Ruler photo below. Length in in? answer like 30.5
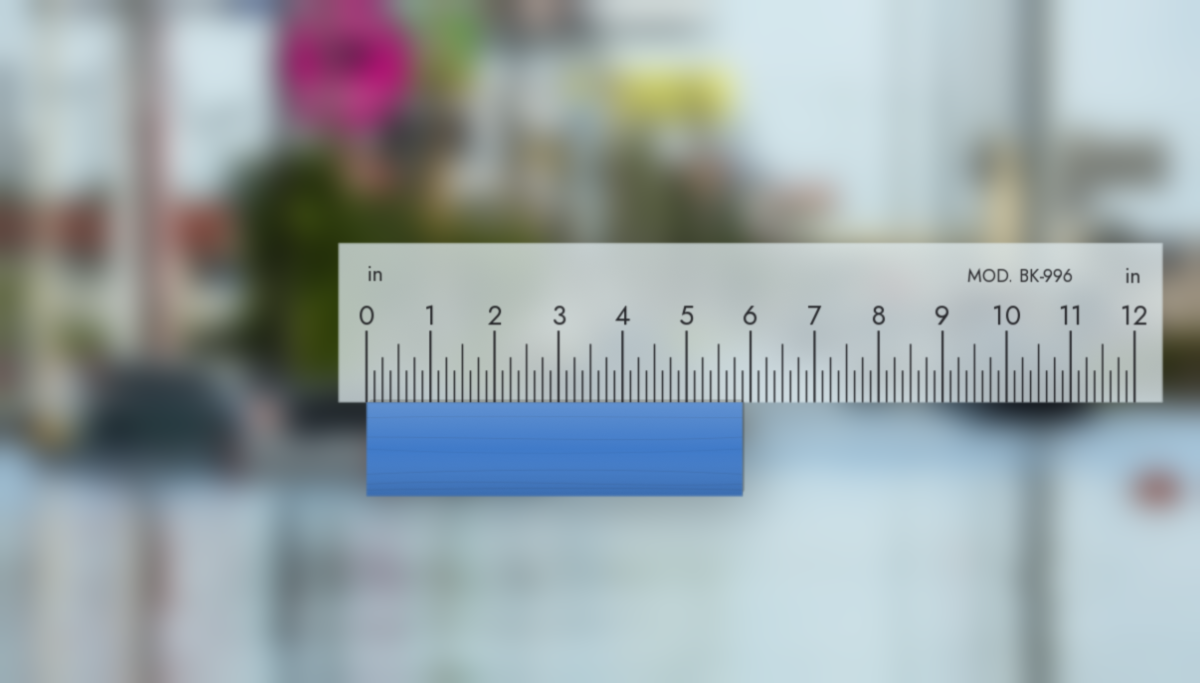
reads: 5.875
